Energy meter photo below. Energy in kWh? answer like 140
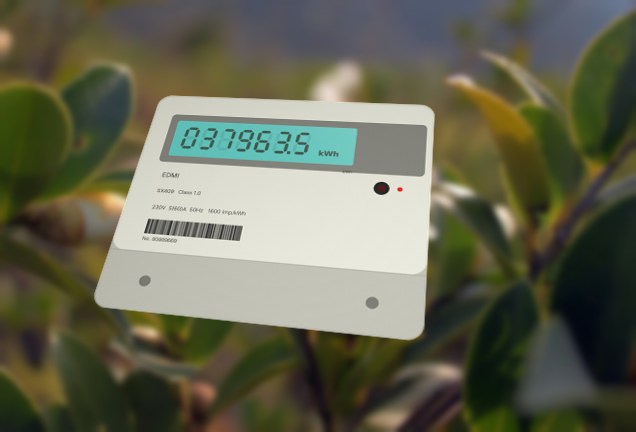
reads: 37963.5
